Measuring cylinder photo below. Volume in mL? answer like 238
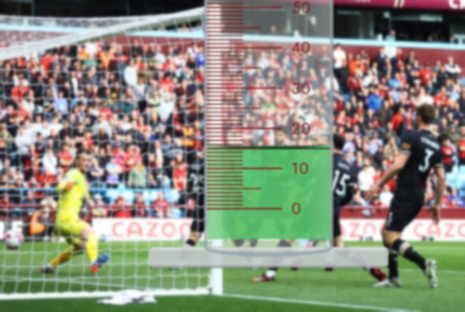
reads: 15
